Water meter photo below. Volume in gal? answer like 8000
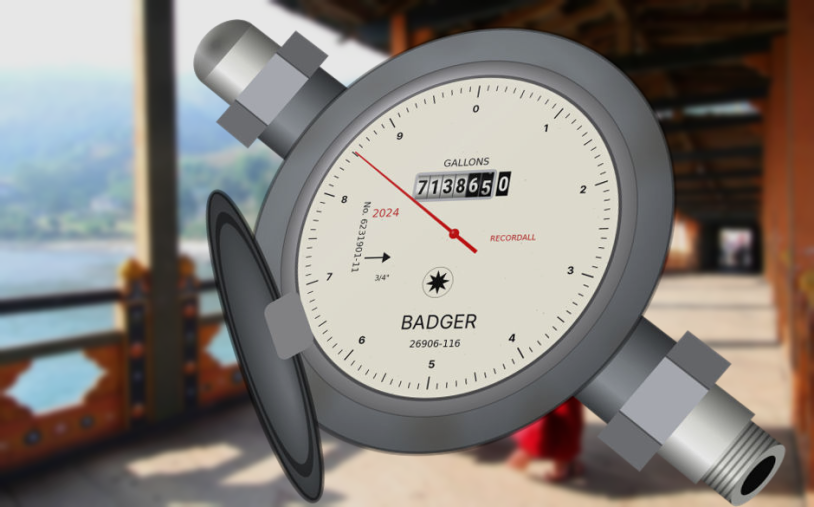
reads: 7138648.5
